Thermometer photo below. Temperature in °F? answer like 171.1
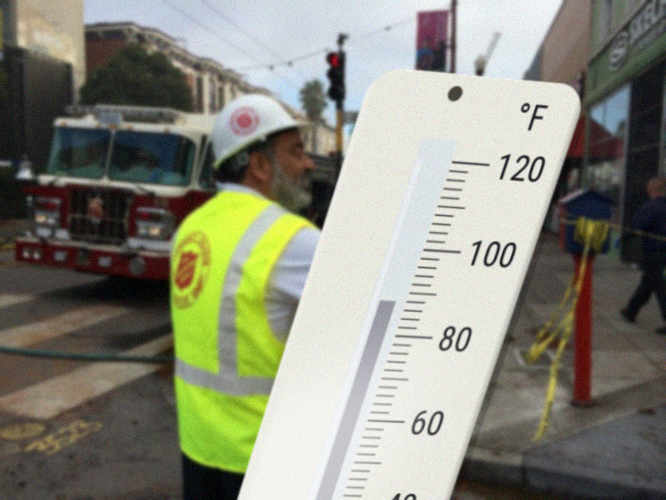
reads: 88
